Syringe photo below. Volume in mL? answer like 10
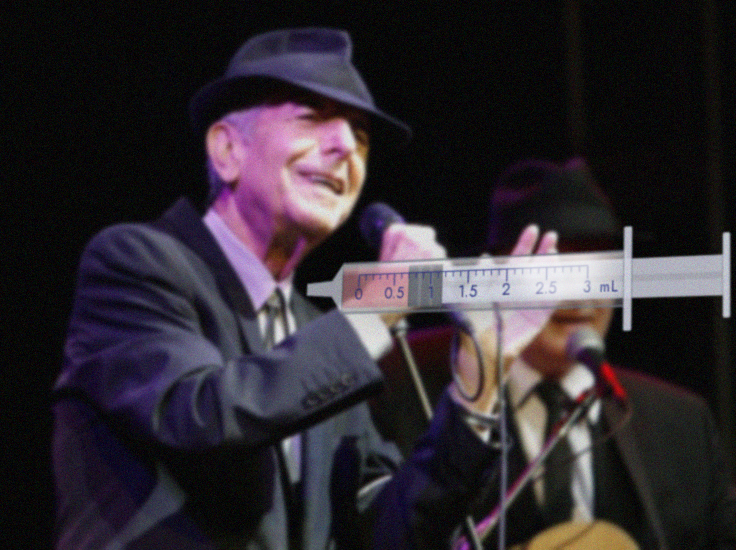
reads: 0.7
